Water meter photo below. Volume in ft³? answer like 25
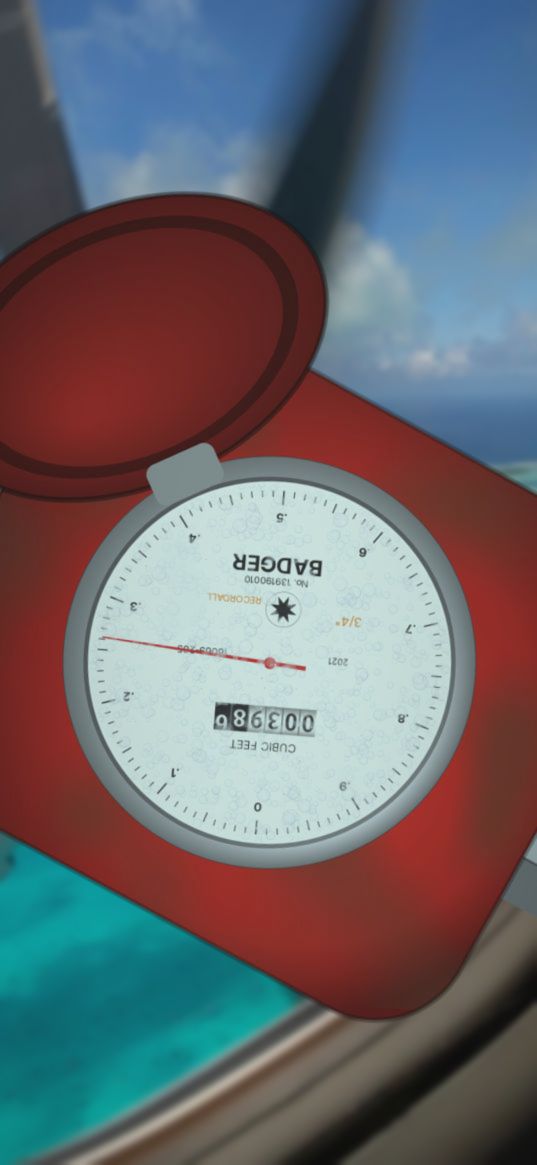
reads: 3986.26
